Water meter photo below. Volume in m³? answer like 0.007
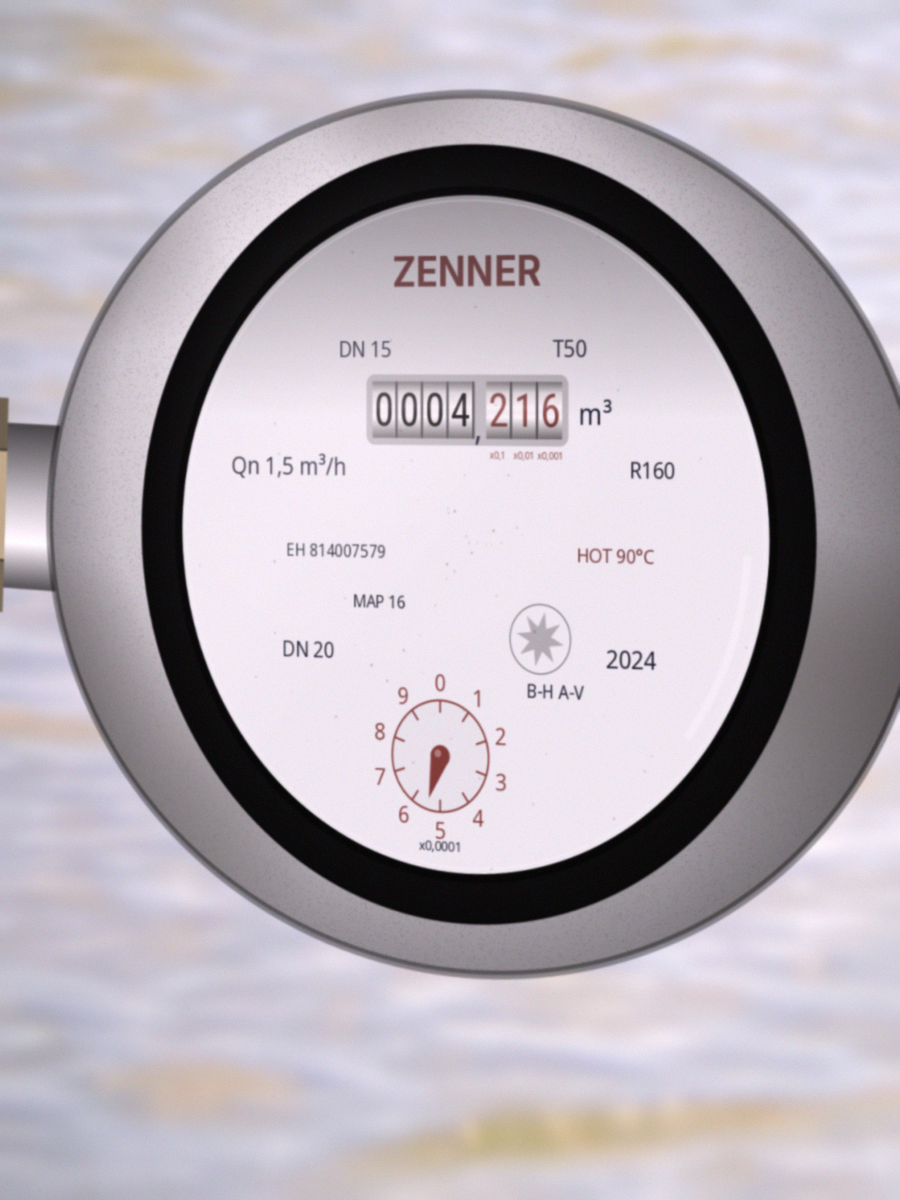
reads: 4.2165
